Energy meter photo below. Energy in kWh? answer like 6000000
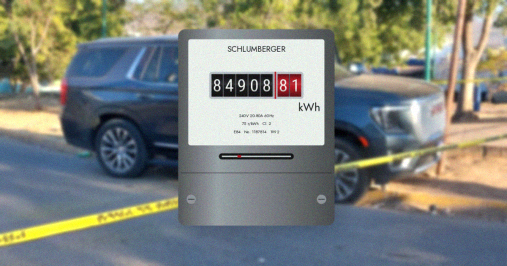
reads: 84908.81
